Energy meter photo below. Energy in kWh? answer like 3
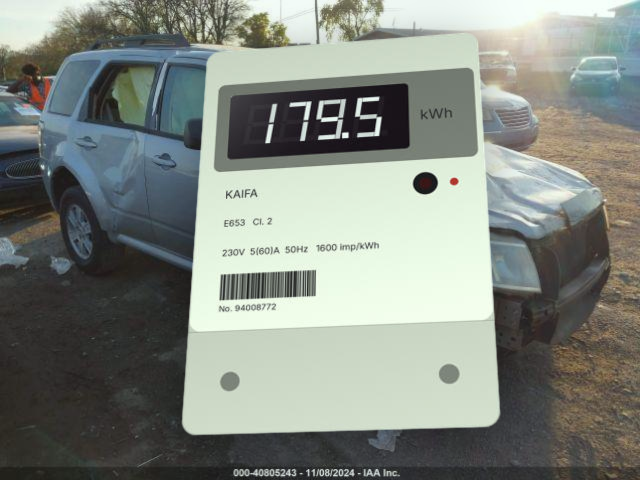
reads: 179.5
